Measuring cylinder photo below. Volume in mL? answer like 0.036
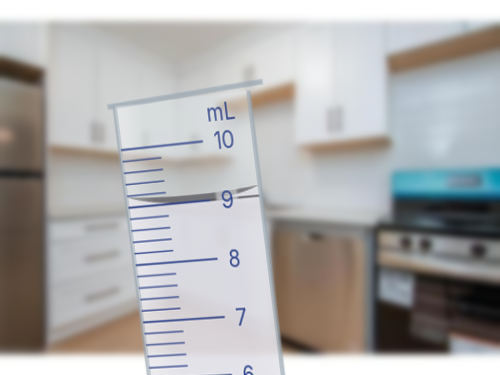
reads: 9
